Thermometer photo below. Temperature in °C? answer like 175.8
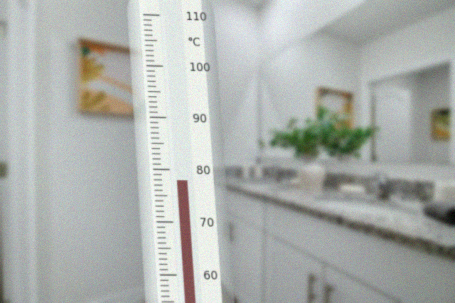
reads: 78
